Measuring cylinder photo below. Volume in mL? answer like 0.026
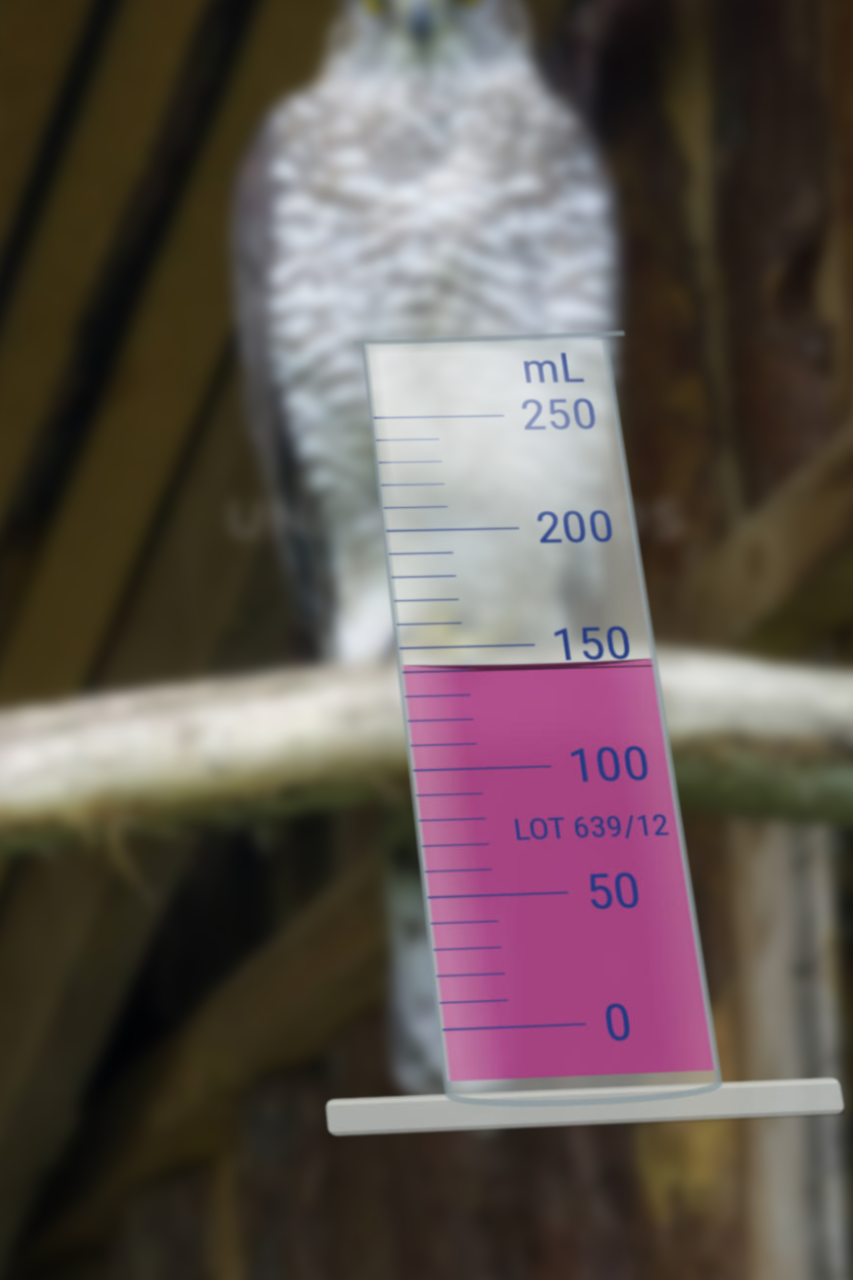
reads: 140
